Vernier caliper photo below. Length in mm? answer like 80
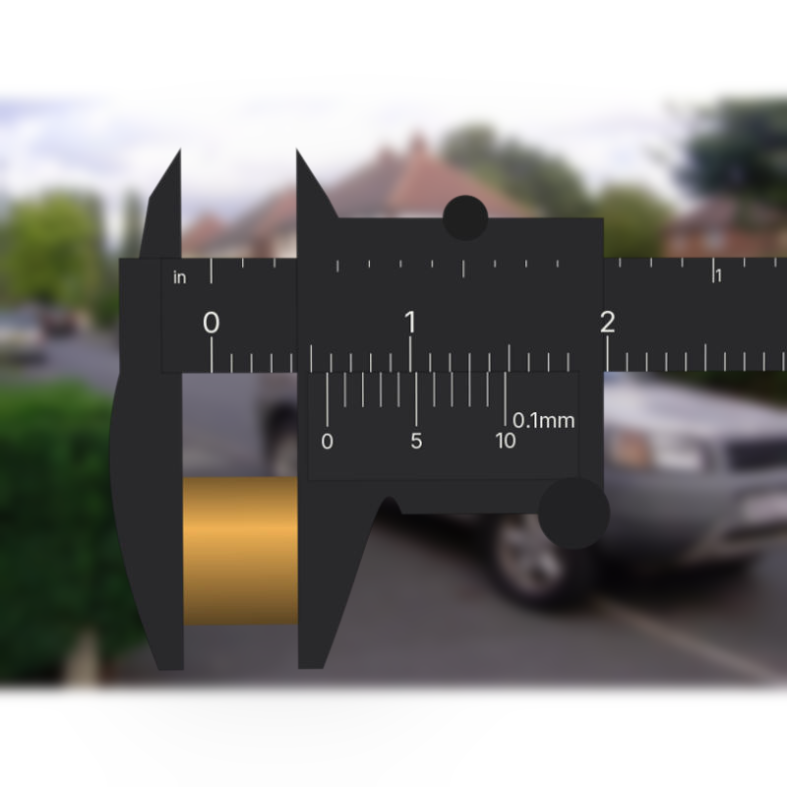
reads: 5.8
